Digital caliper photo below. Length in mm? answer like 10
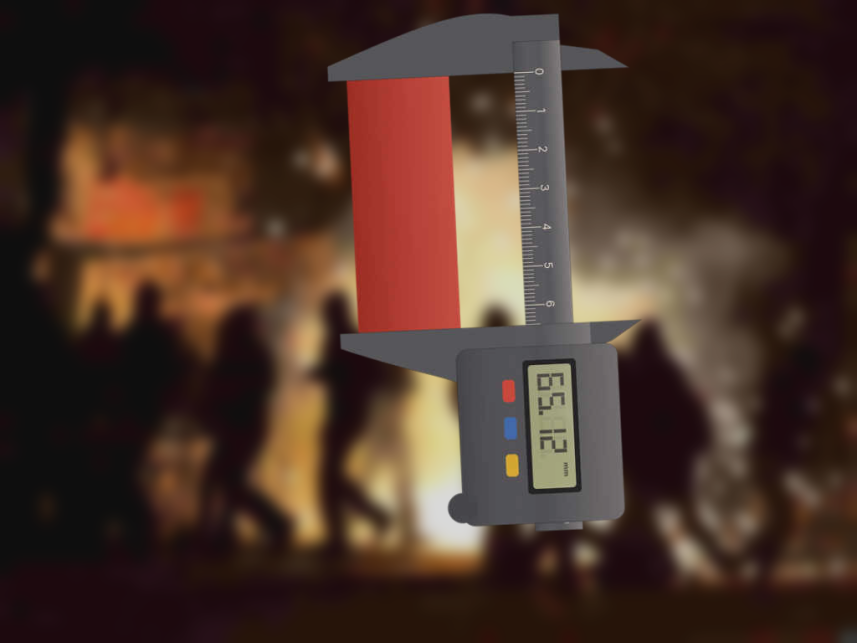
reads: 65.12
